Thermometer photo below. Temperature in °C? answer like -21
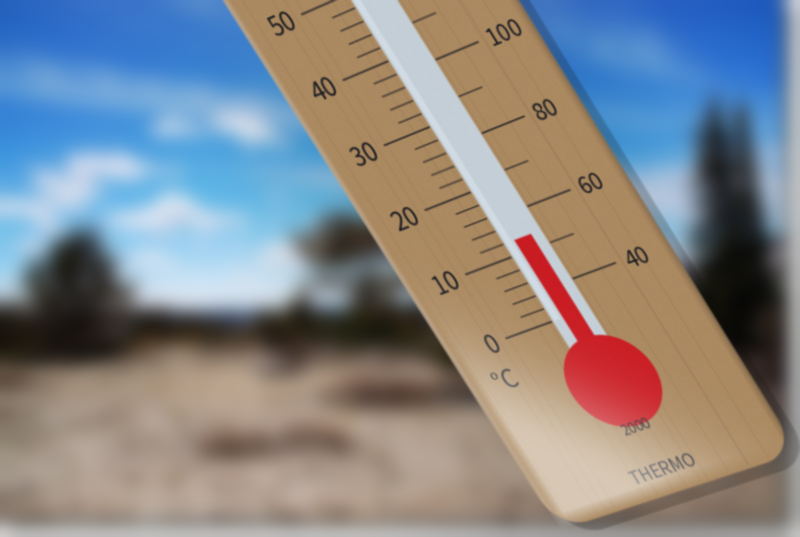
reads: 12
